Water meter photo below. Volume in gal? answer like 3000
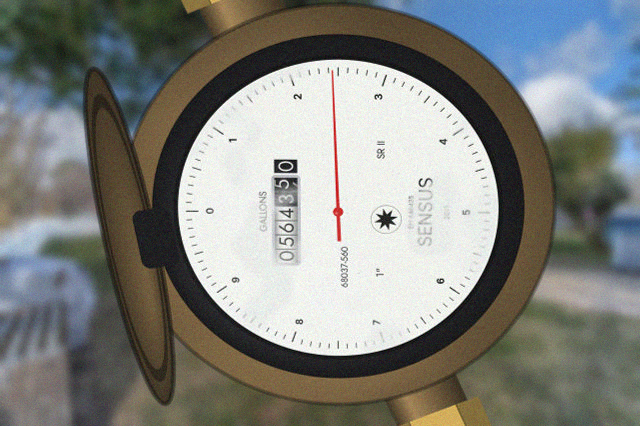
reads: 564352.4
